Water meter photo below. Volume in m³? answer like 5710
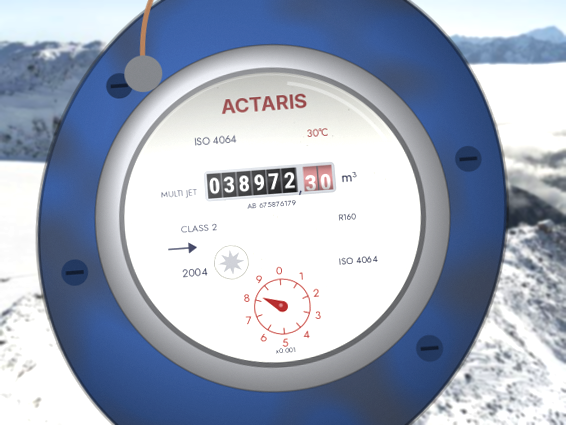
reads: 38972.298
